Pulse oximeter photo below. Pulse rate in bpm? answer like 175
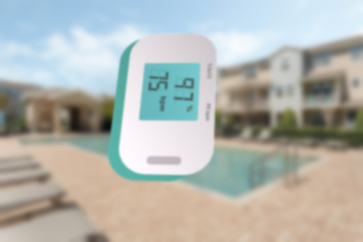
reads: 75
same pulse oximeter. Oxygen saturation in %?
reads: 97
